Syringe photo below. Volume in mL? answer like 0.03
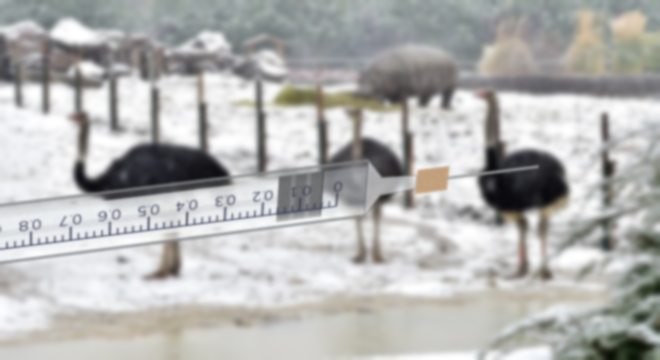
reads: 0.04
